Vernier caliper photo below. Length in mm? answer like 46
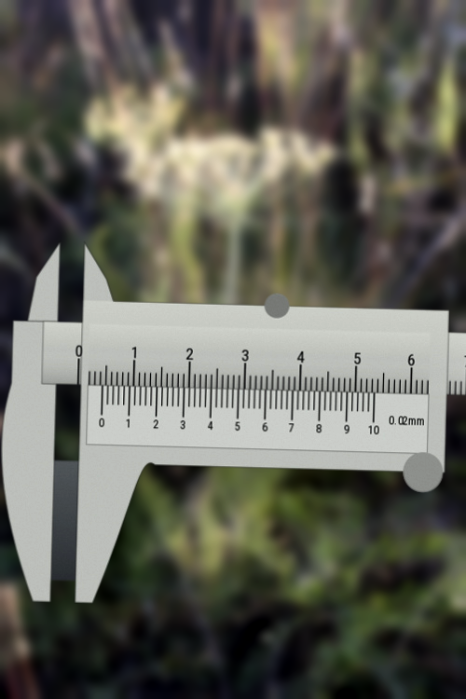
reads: 4.4
